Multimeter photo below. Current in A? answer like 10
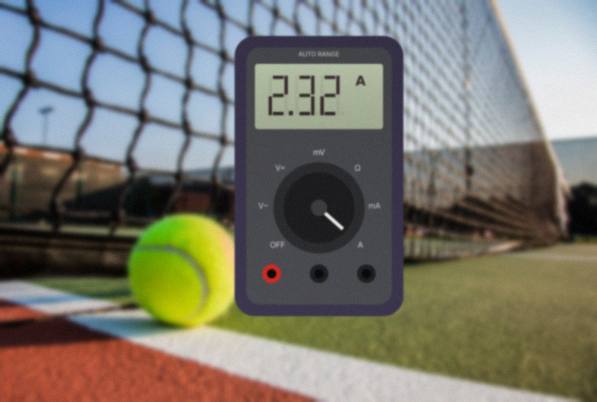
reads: 2.32
